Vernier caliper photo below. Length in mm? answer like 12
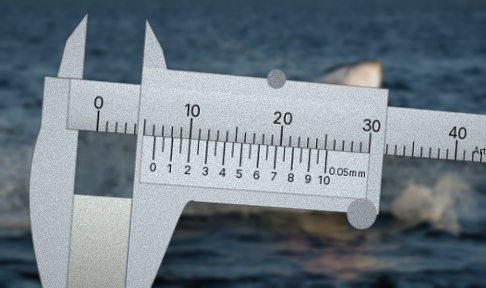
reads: 6.2
